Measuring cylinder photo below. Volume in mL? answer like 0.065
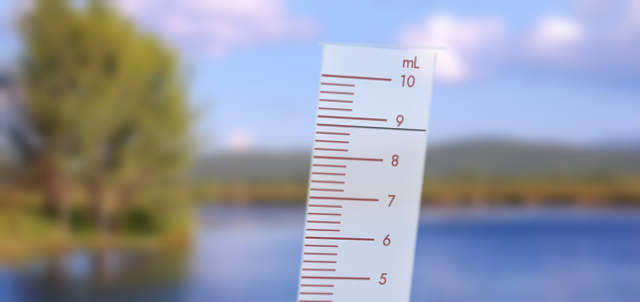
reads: 8.8
